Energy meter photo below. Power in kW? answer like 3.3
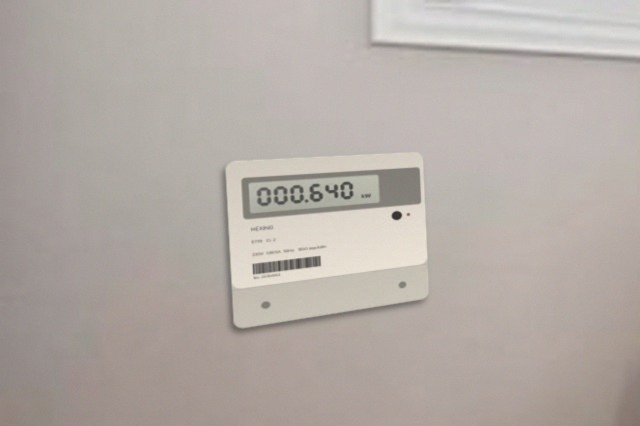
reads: 0.640
